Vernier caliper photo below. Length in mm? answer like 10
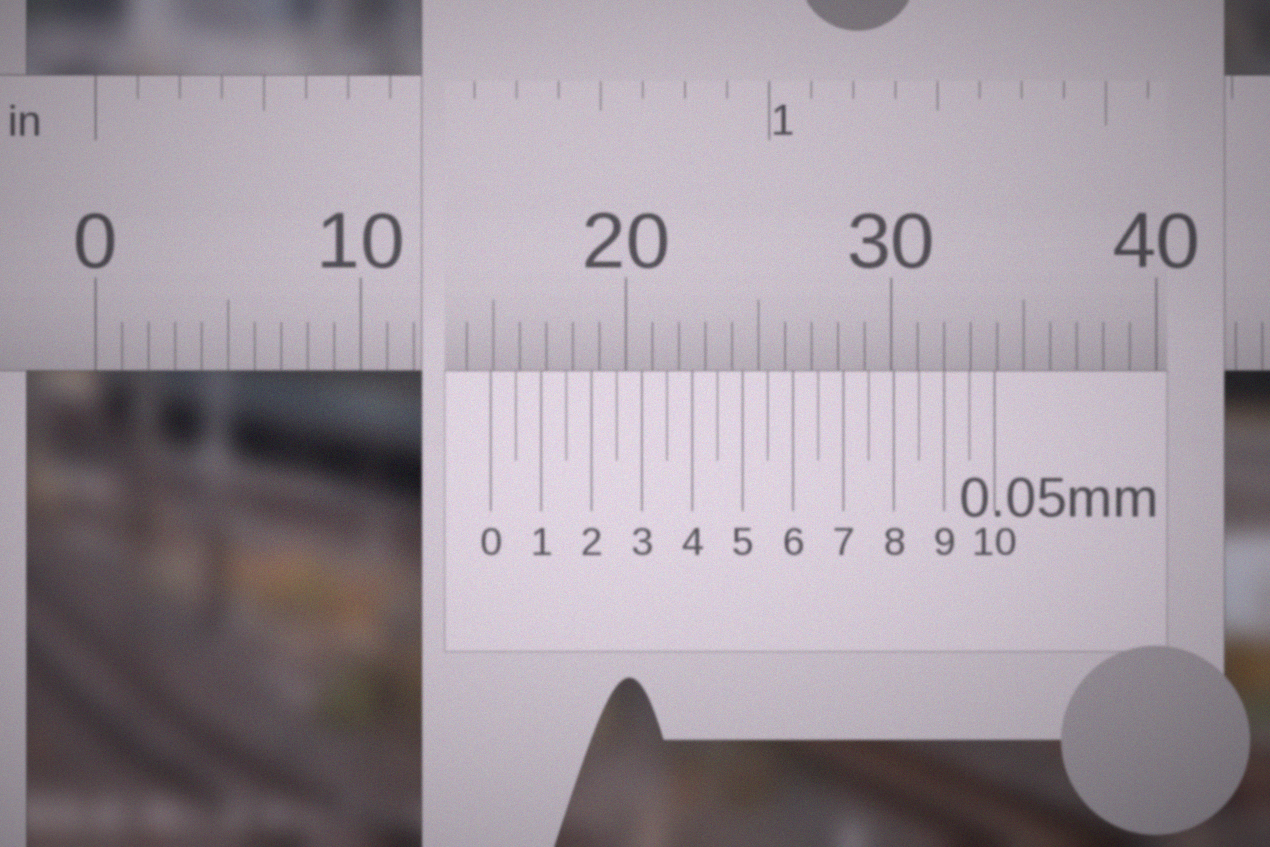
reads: 14.9
